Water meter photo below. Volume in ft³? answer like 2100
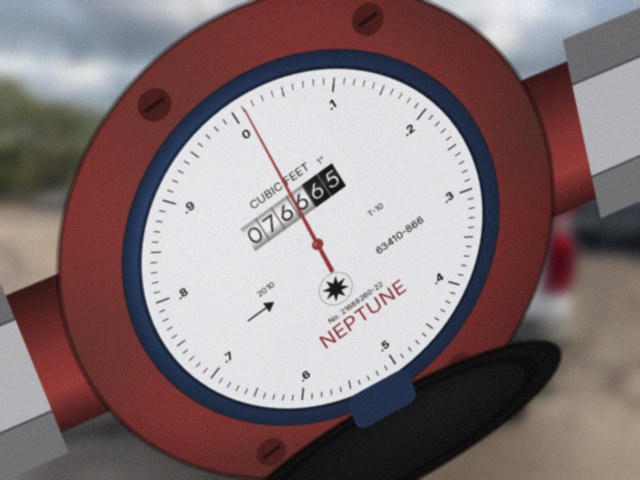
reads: 76665.01
